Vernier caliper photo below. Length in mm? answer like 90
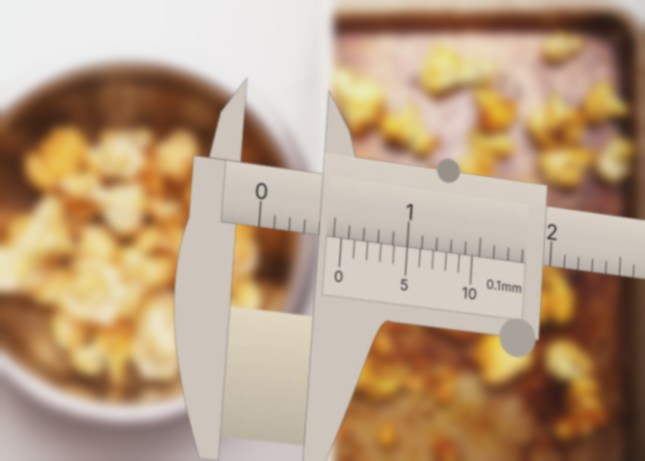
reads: 5.5
